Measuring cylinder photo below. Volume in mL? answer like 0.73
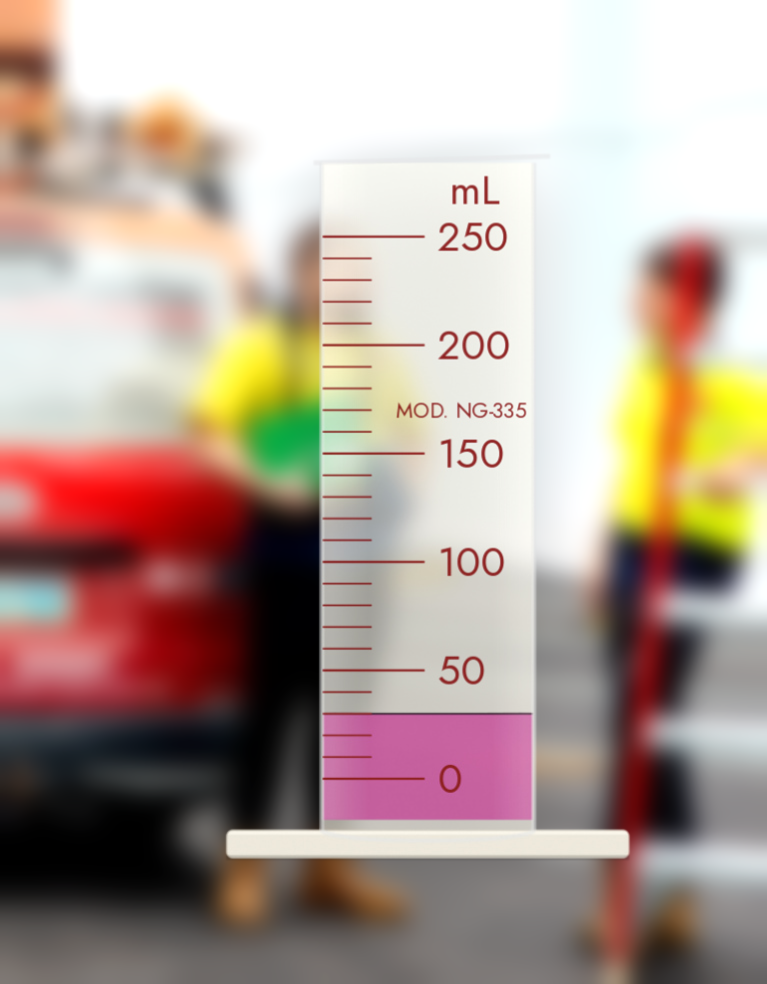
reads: 30
